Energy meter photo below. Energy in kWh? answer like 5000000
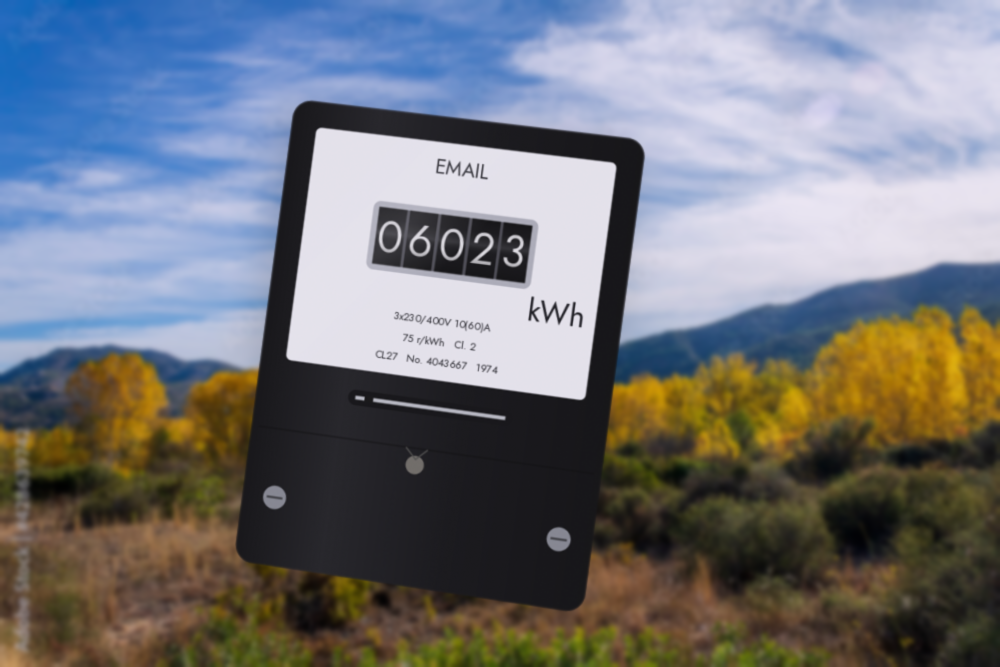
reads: 6023
